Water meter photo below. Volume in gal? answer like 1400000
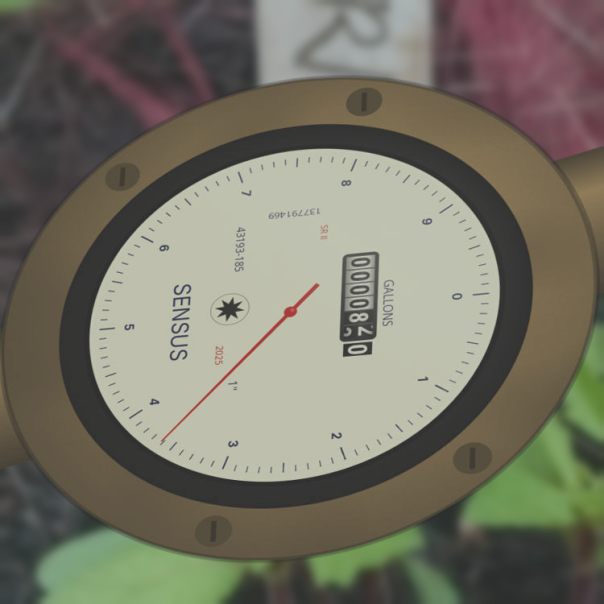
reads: 823.6
